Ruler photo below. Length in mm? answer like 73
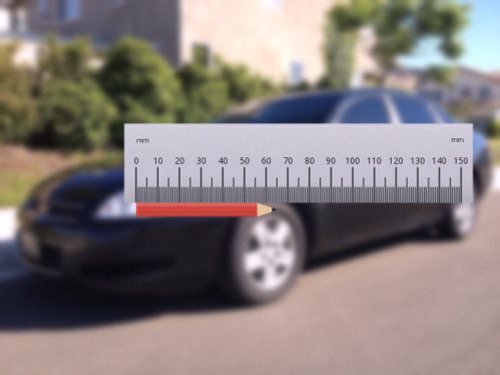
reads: 65
